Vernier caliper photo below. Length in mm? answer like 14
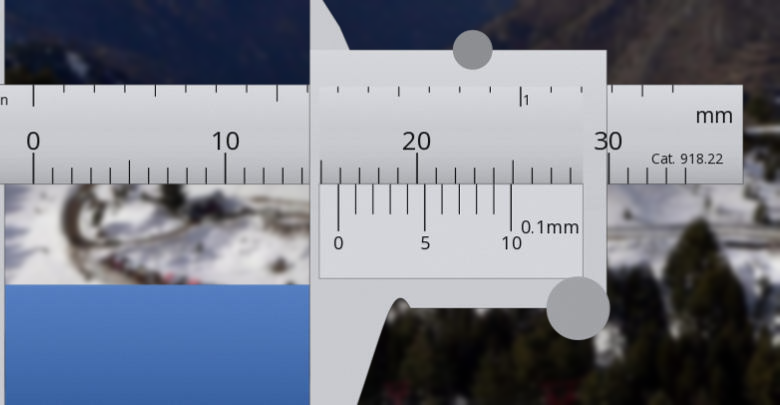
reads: 15.9
